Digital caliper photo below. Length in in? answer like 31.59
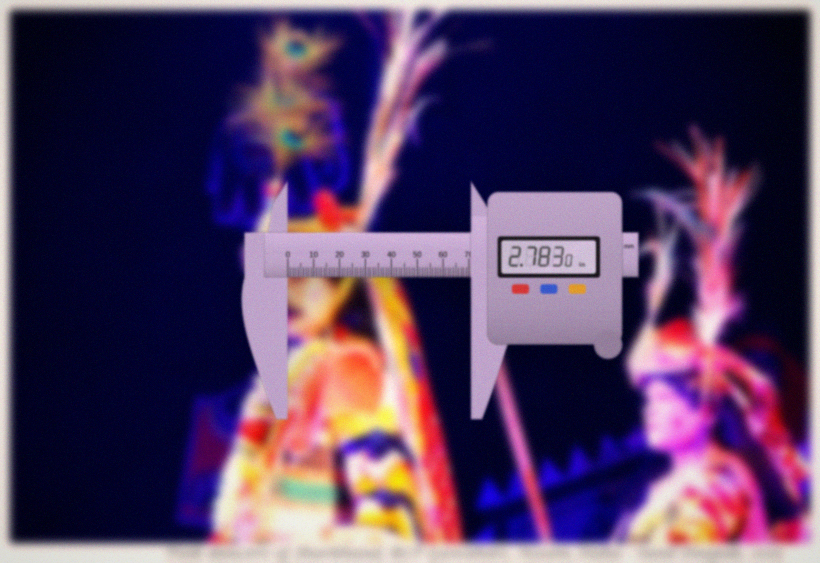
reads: 2.7830
